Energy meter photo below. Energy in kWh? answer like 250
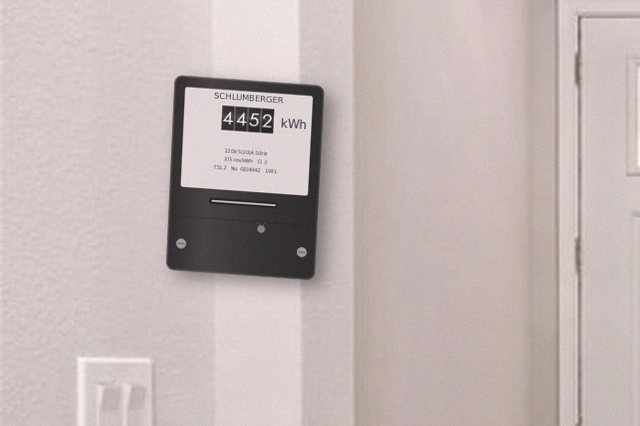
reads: 4452
